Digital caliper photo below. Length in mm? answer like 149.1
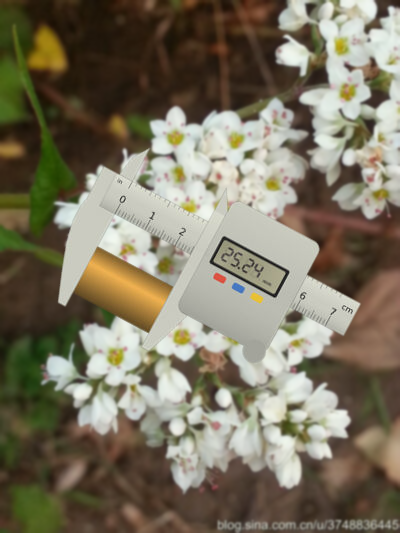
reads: 25.24
